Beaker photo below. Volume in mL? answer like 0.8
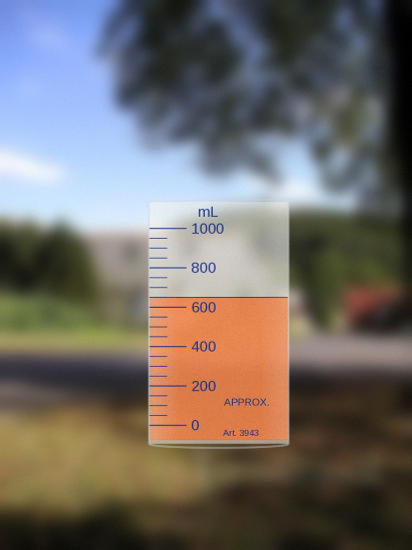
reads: 650
